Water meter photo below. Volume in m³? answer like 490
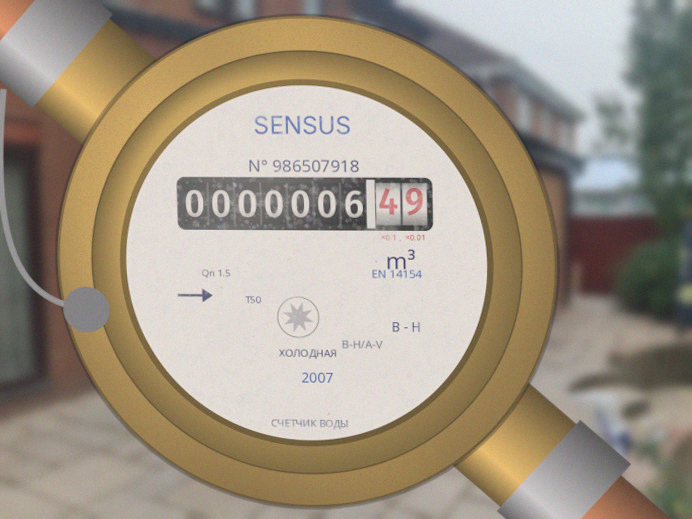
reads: 6.49
